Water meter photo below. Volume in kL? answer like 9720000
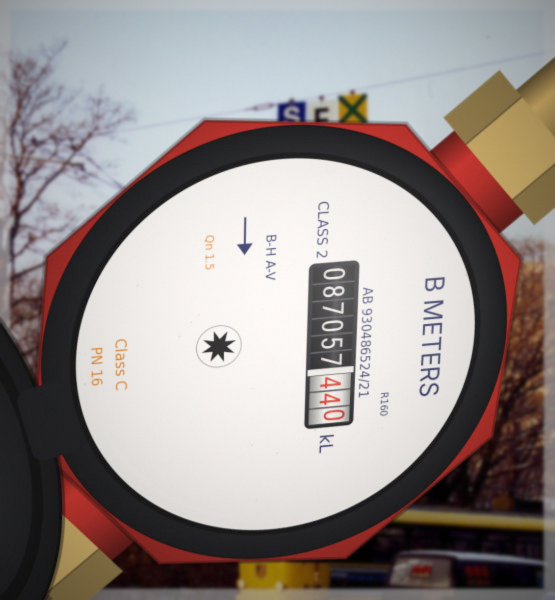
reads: 87057.440
